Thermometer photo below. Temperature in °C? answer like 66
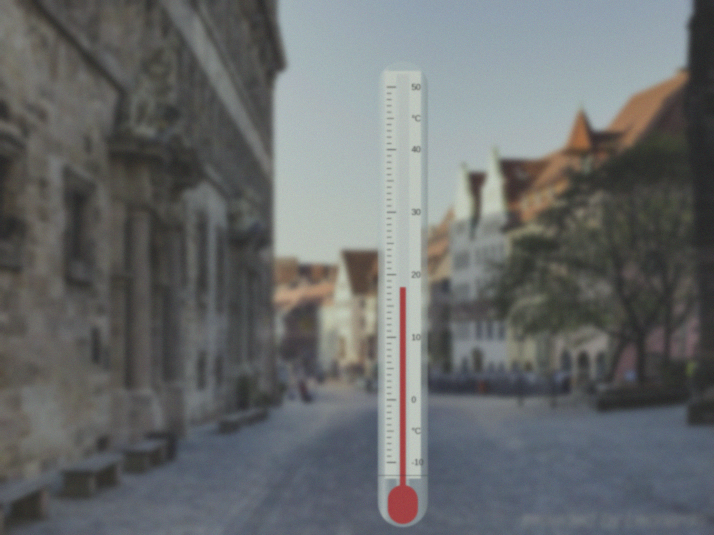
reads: 18
